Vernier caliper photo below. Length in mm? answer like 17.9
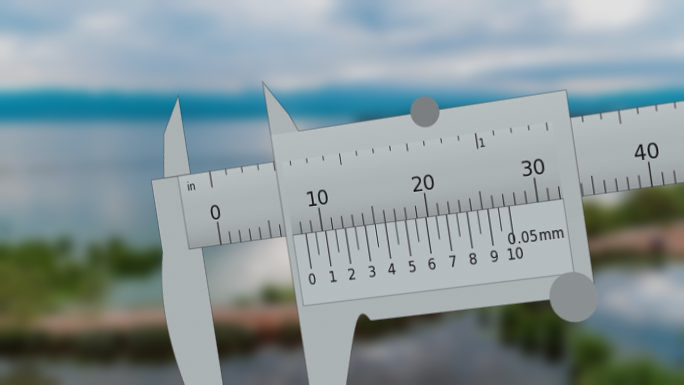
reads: 8.4
